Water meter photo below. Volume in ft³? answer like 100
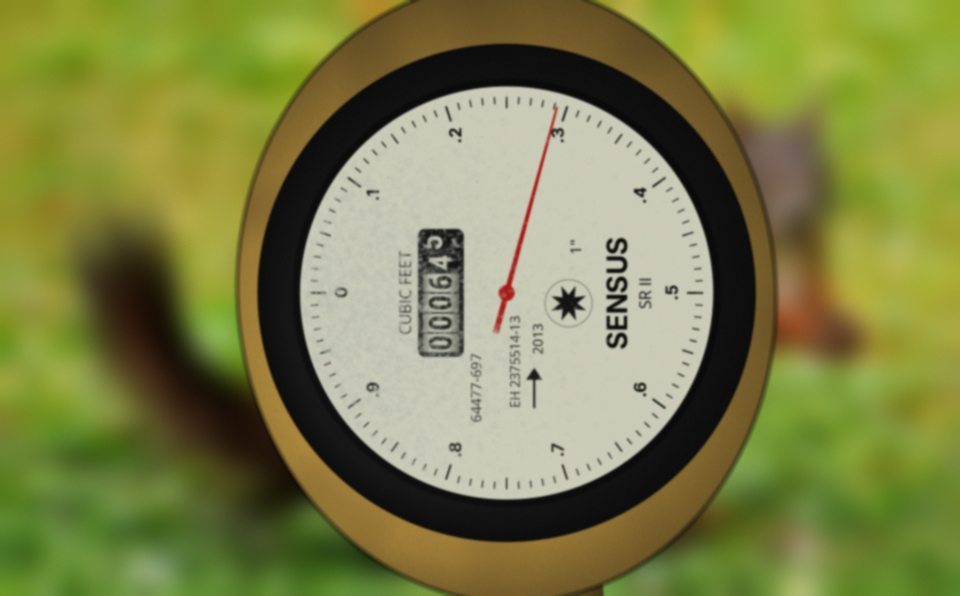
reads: 645.29
